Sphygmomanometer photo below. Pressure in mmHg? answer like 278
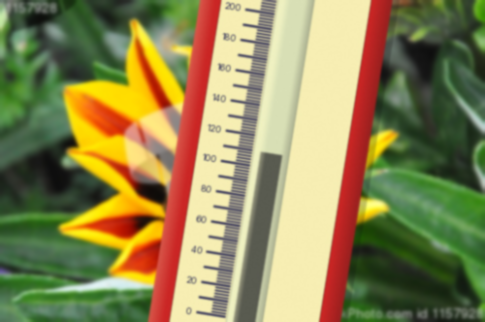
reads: 110
